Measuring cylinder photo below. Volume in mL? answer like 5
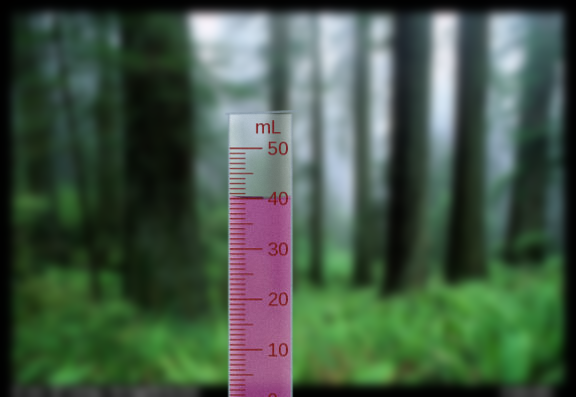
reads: 40
